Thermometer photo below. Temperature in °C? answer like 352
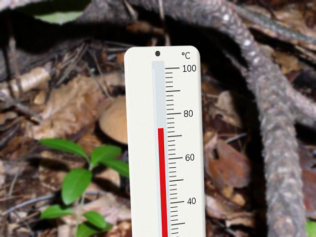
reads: 74
